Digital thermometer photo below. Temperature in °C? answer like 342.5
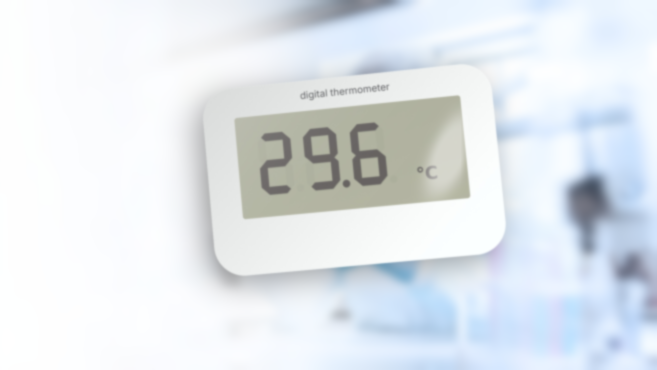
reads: 29.6
